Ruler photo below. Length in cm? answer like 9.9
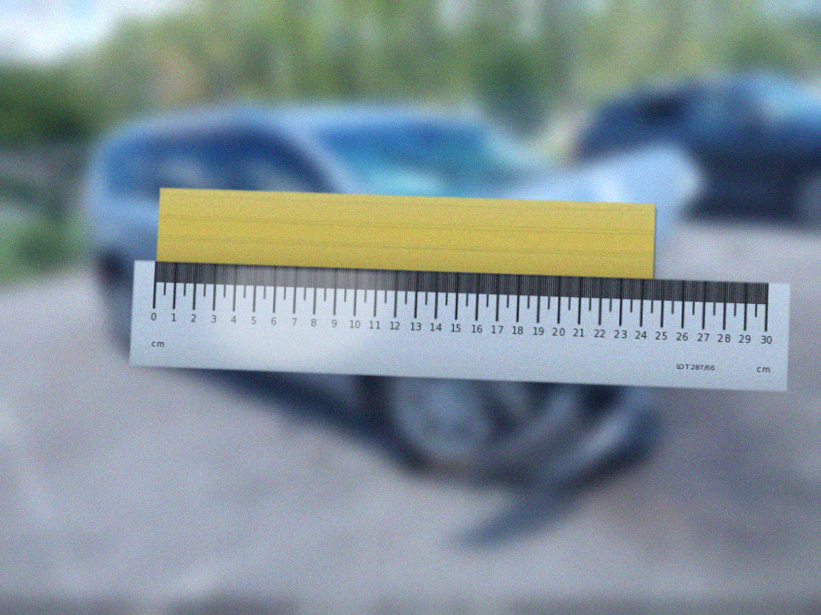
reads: 24.5
